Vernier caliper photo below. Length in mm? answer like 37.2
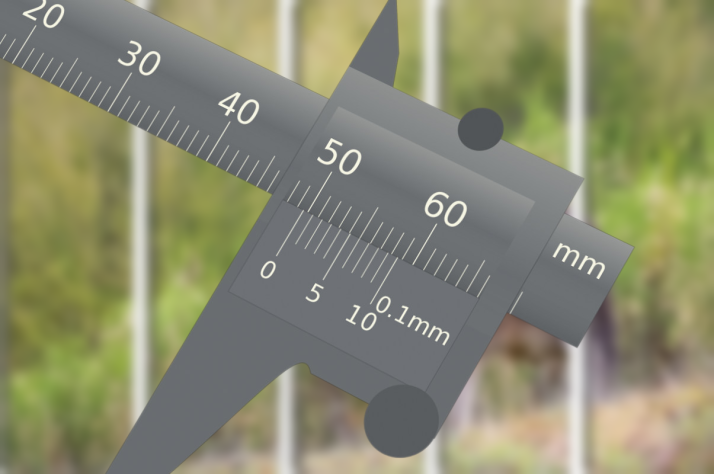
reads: 49.6
